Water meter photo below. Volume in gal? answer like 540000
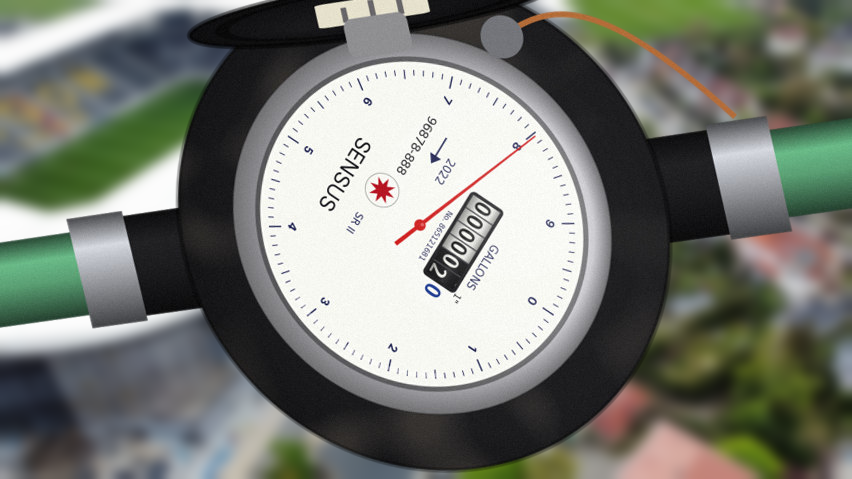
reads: 18.0
